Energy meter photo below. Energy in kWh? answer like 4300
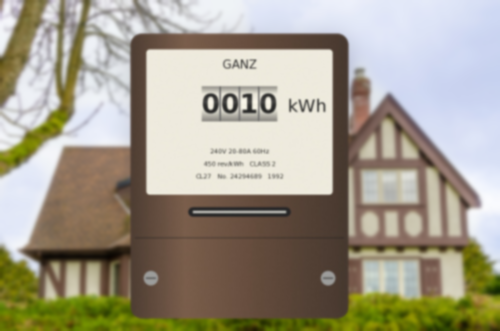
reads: 10
